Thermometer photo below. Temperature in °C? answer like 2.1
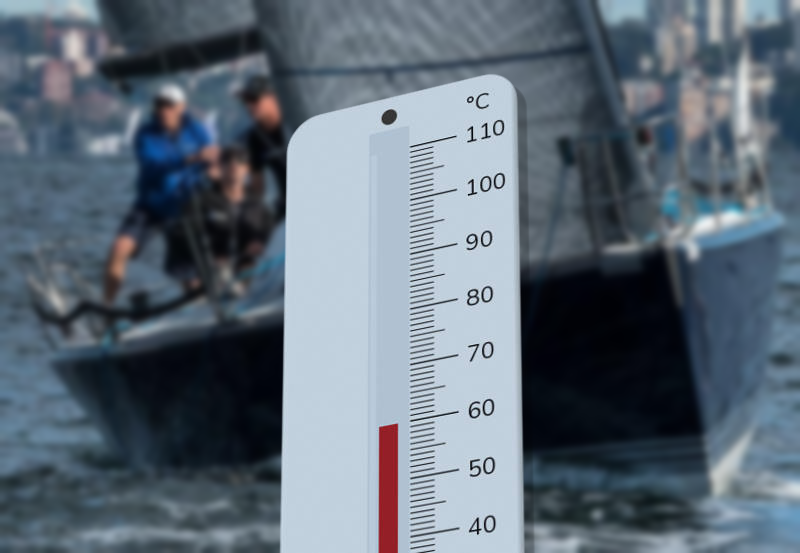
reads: 60
